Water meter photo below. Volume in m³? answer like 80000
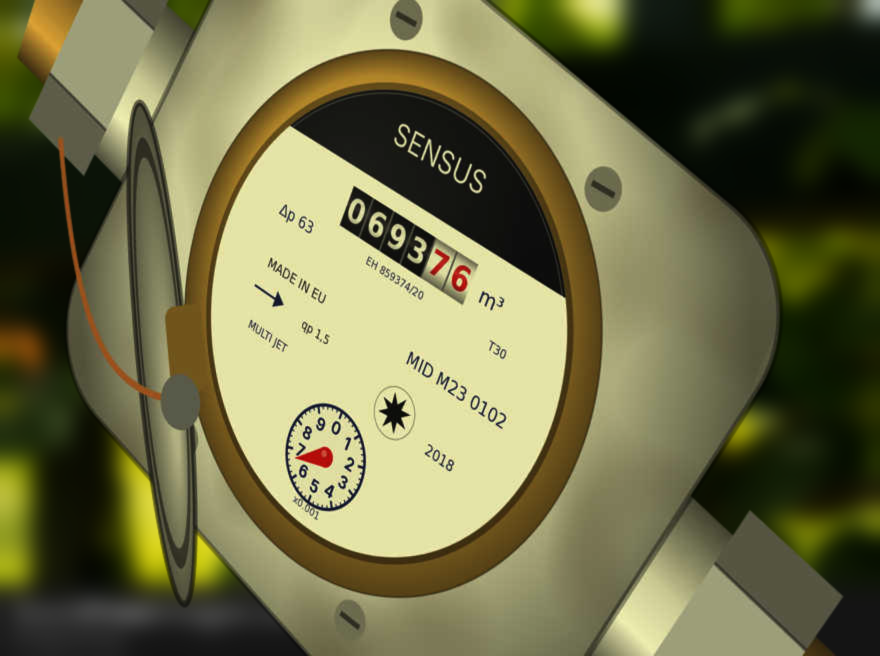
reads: 693.766
